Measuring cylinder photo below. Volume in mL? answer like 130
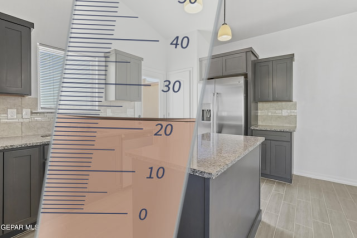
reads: 22
